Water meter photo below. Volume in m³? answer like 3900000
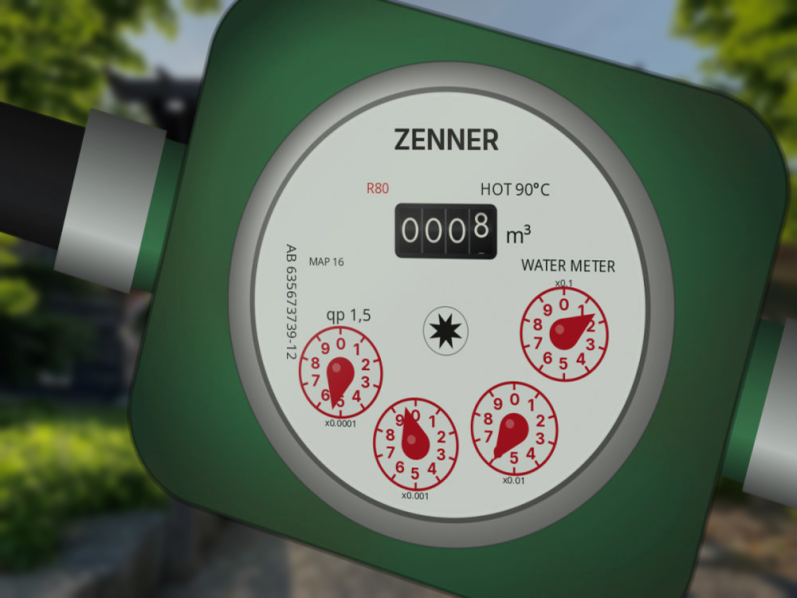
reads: 8.1595
